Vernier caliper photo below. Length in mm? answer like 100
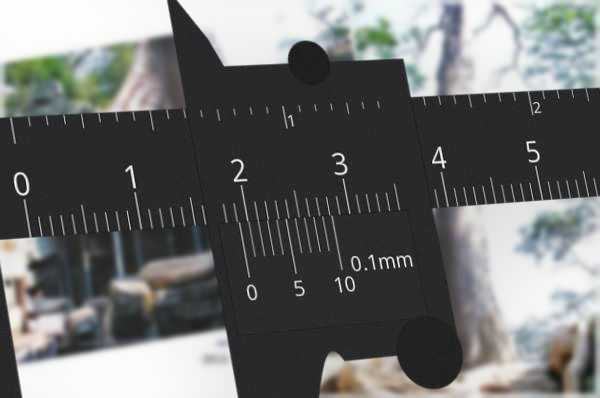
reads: 19.2
